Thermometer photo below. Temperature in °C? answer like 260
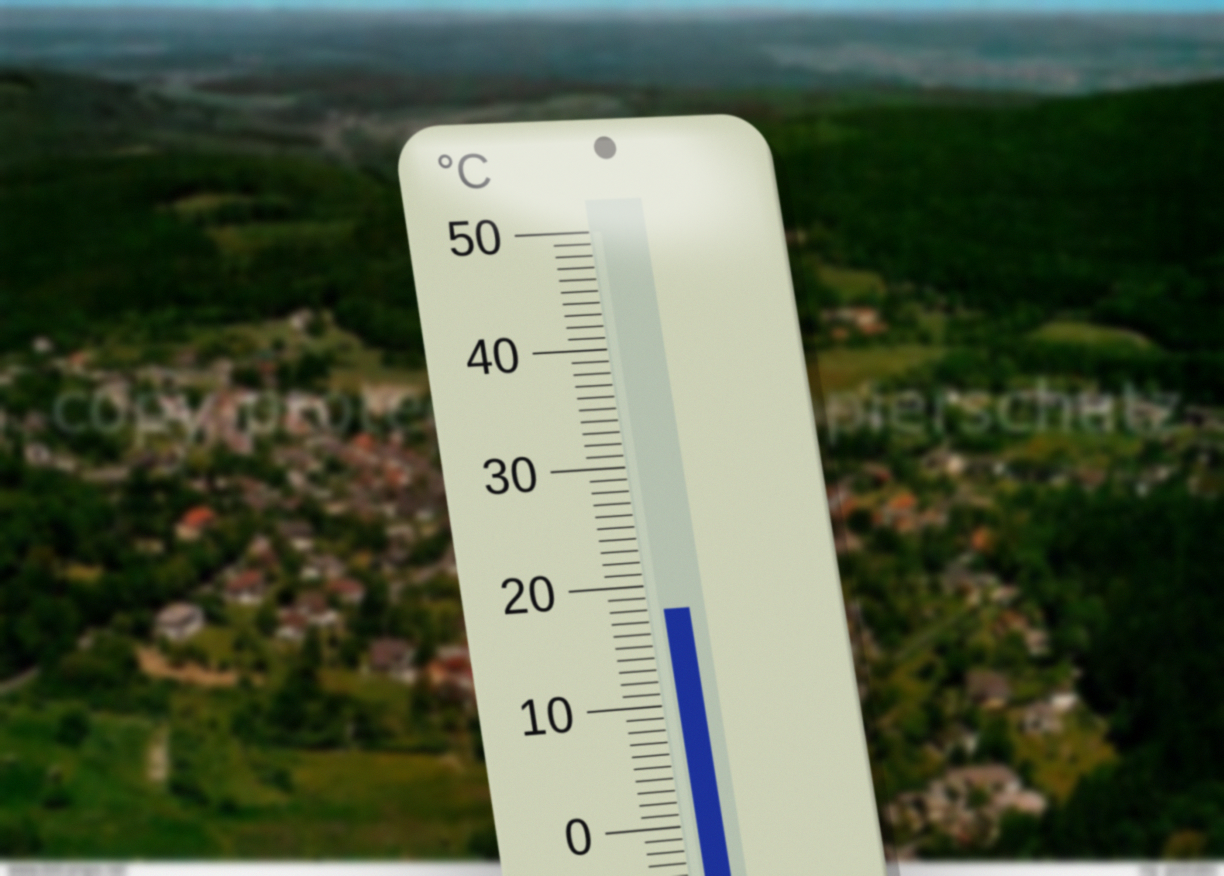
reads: 18
